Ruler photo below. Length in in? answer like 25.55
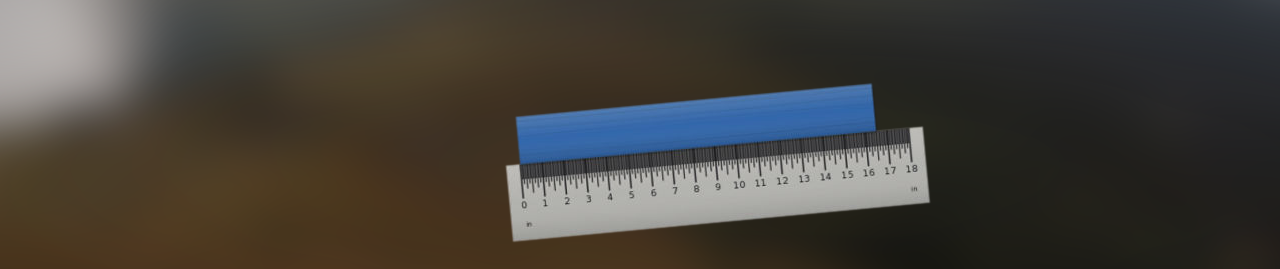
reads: 16.5
